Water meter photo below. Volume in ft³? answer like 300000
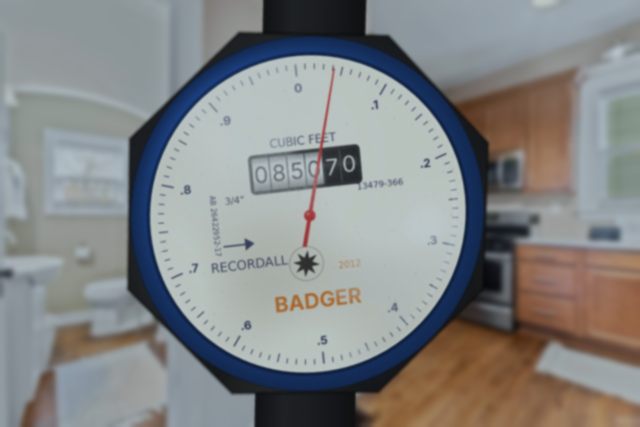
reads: 85070.04
